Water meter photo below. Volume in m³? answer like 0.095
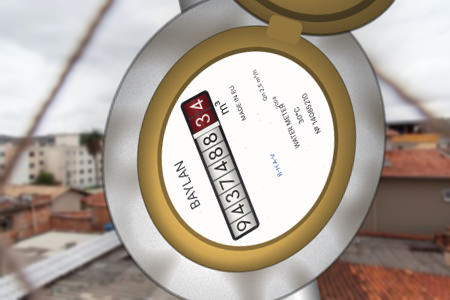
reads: 9437488.34
